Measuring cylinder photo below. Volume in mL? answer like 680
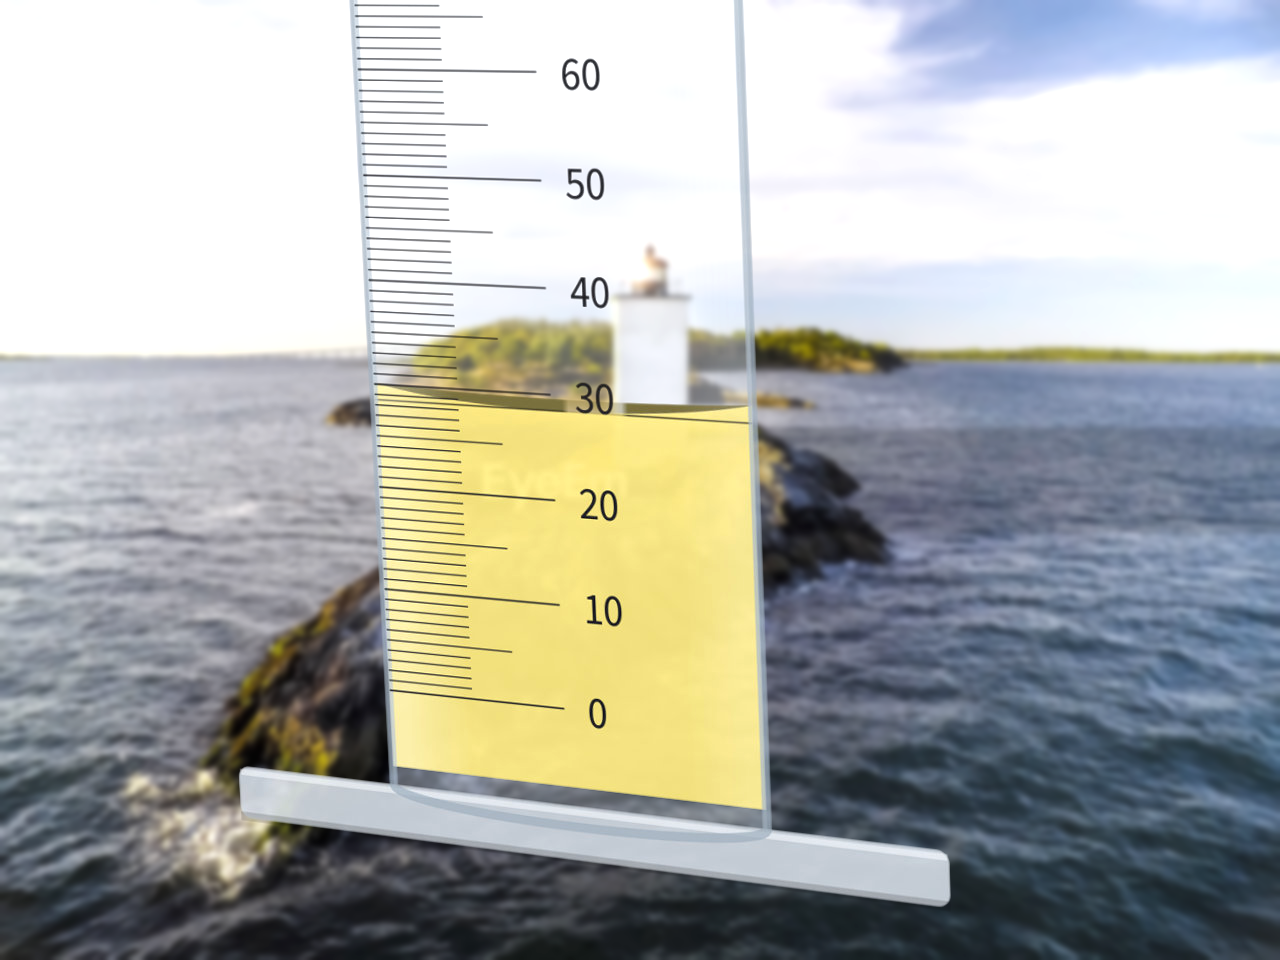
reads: 28.5
